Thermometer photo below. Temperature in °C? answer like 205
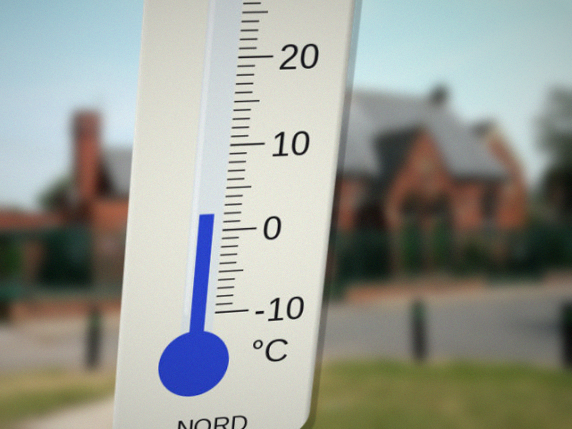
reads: 2
